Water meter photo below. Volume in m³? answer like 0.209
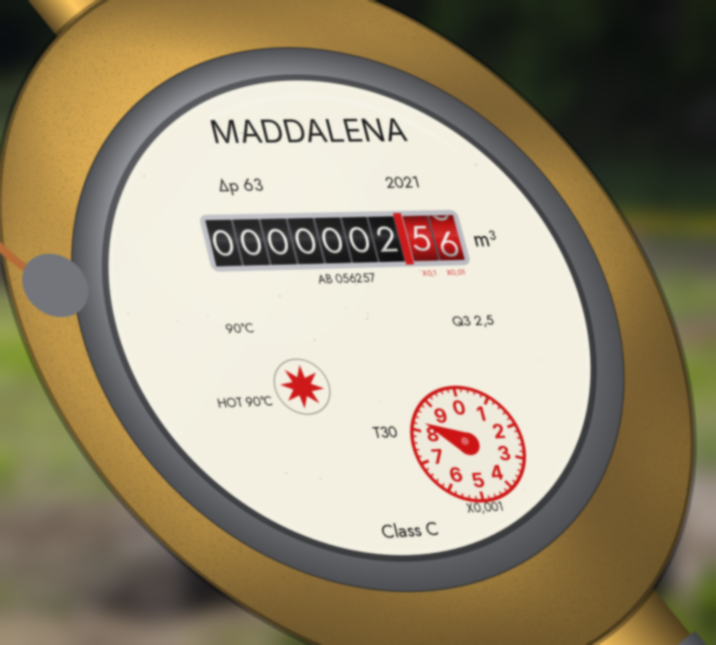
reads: 2.558
